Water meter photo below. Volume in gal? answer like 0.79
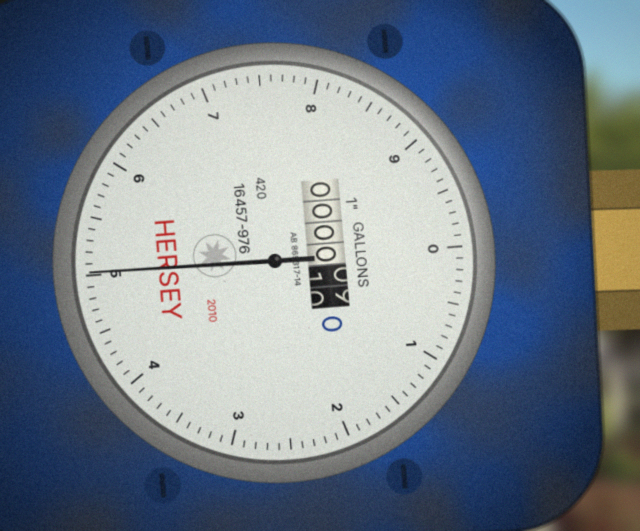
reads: 95.0
